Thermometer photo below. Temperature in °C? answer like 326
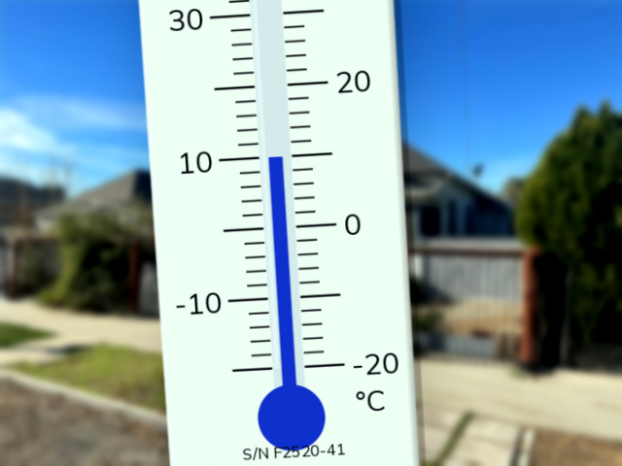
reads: 10
